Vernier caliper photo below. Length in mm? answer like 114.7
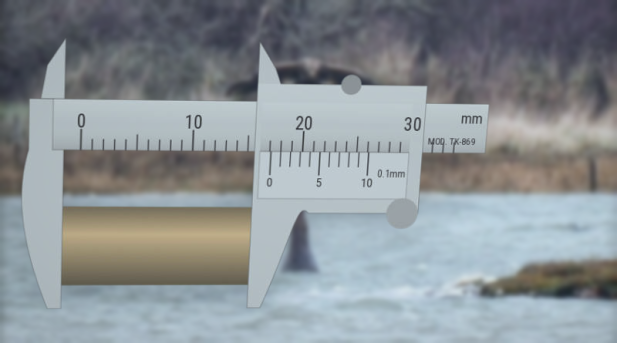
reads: 17.1
